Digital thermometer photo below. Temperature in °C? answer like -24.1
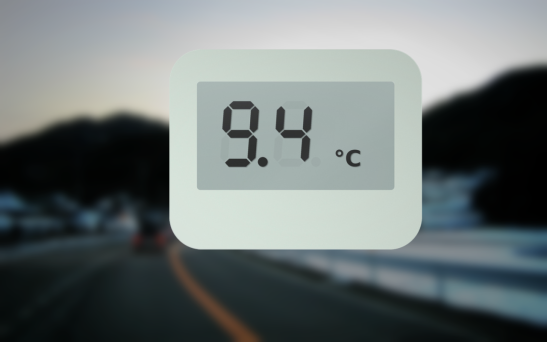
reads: 9.4
